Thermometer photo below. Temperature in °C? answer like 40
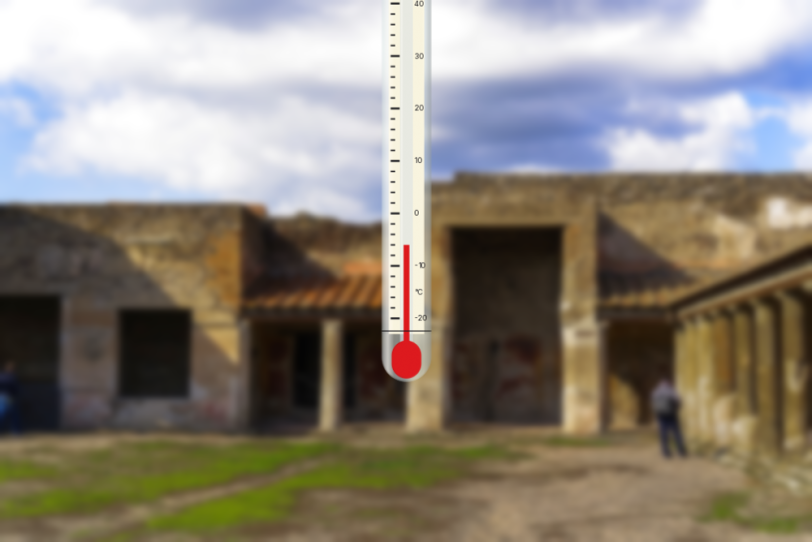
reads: -6
